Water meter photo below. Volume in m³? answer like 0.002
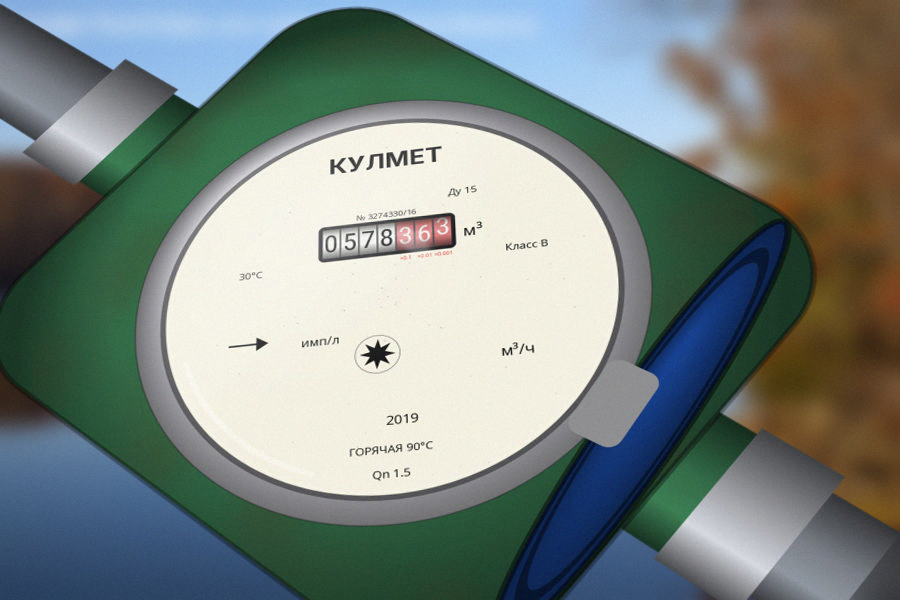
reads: 578.363
